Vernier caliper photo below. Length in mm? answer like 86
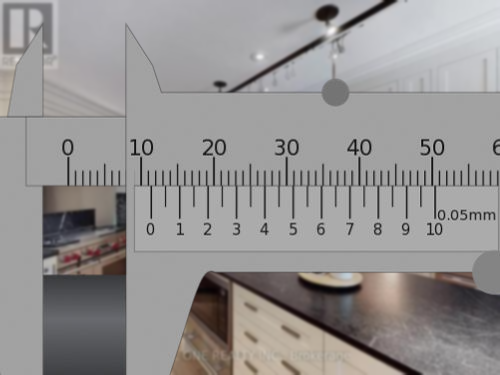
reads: 11.4
